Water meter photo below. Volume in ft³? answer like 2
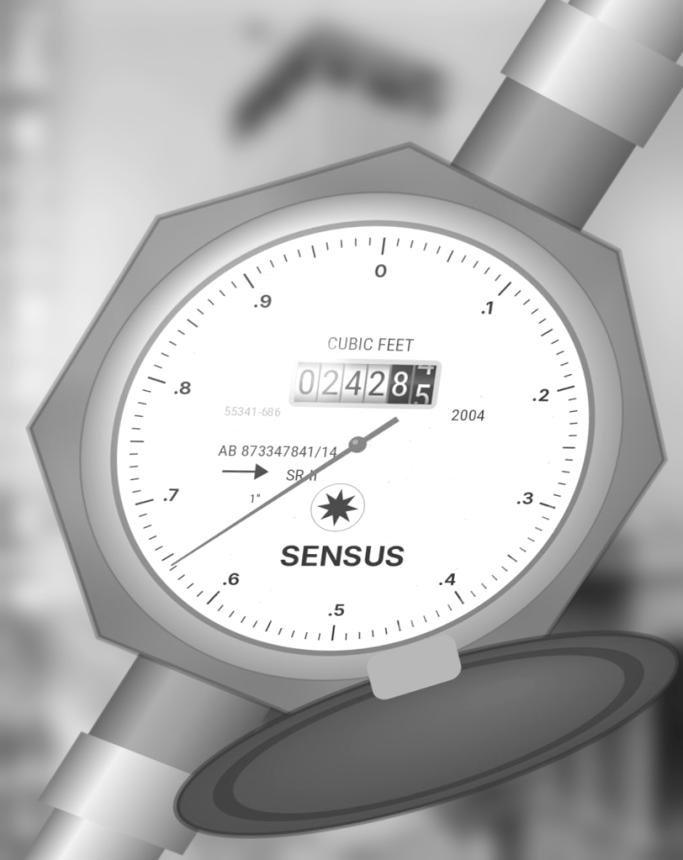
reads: 24284.64
